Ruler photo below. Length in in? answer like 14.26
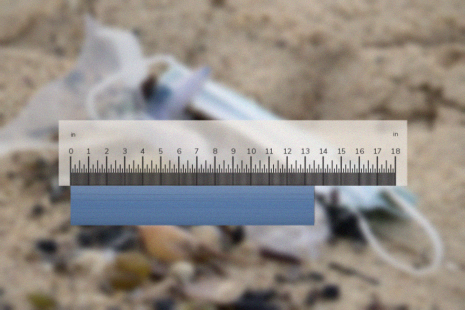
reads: 13.5
